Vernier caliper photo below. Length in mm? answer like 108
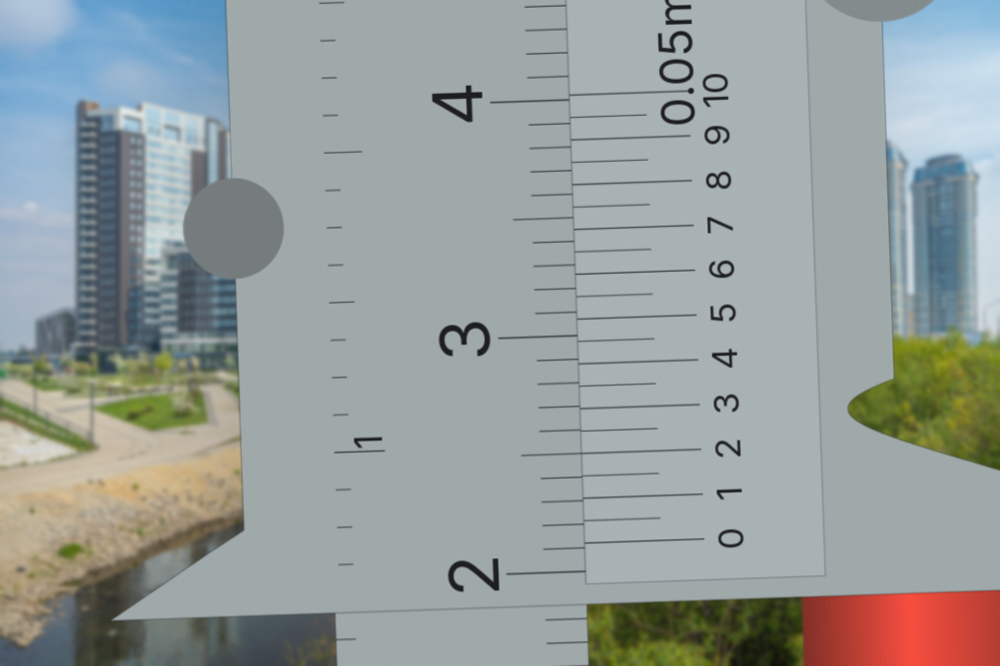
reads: 21.2
